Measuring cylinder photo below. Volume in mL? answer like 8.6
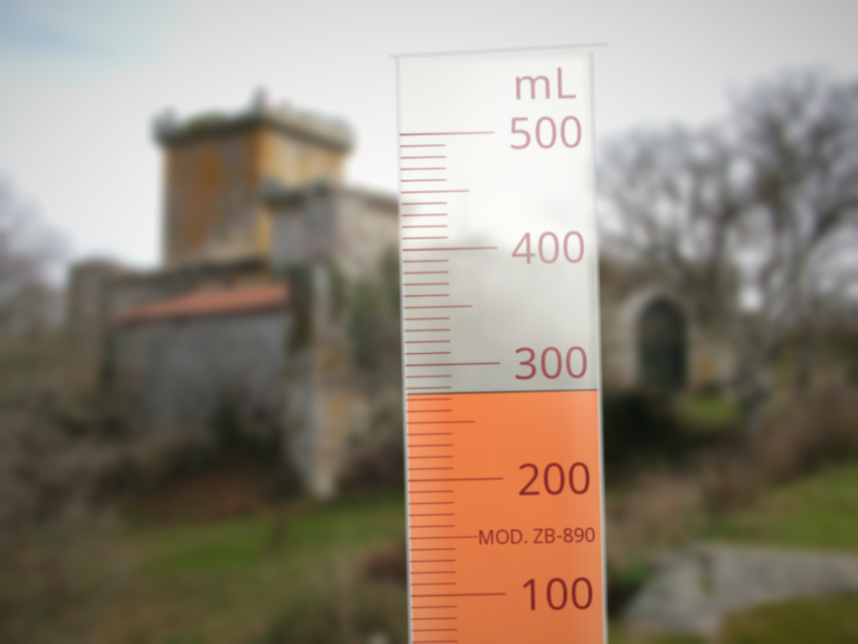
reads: 275
